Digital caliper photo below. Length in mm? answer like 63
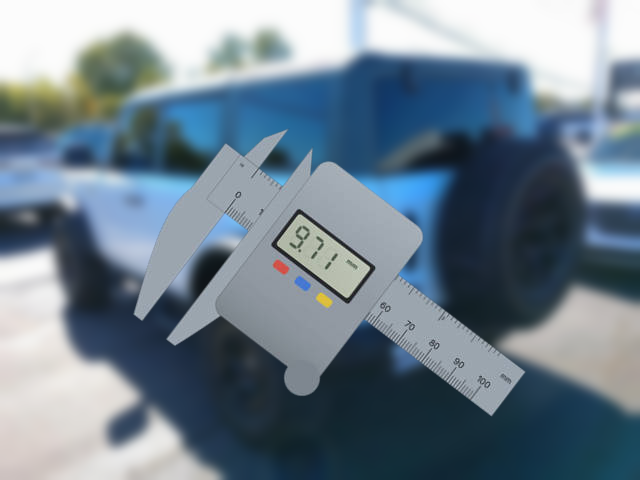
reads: 9.71
